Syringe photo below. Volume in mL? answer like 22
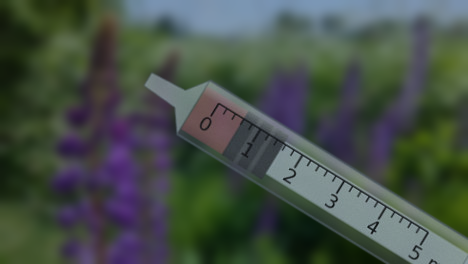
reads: 0.6
